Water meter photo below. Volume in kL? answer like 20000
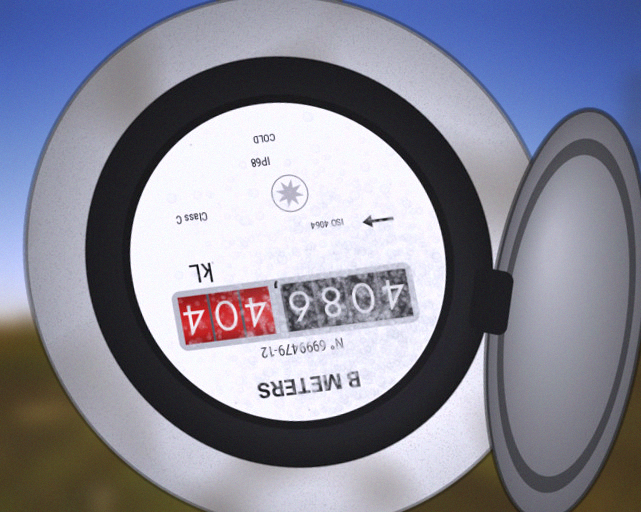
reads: 4086.404
